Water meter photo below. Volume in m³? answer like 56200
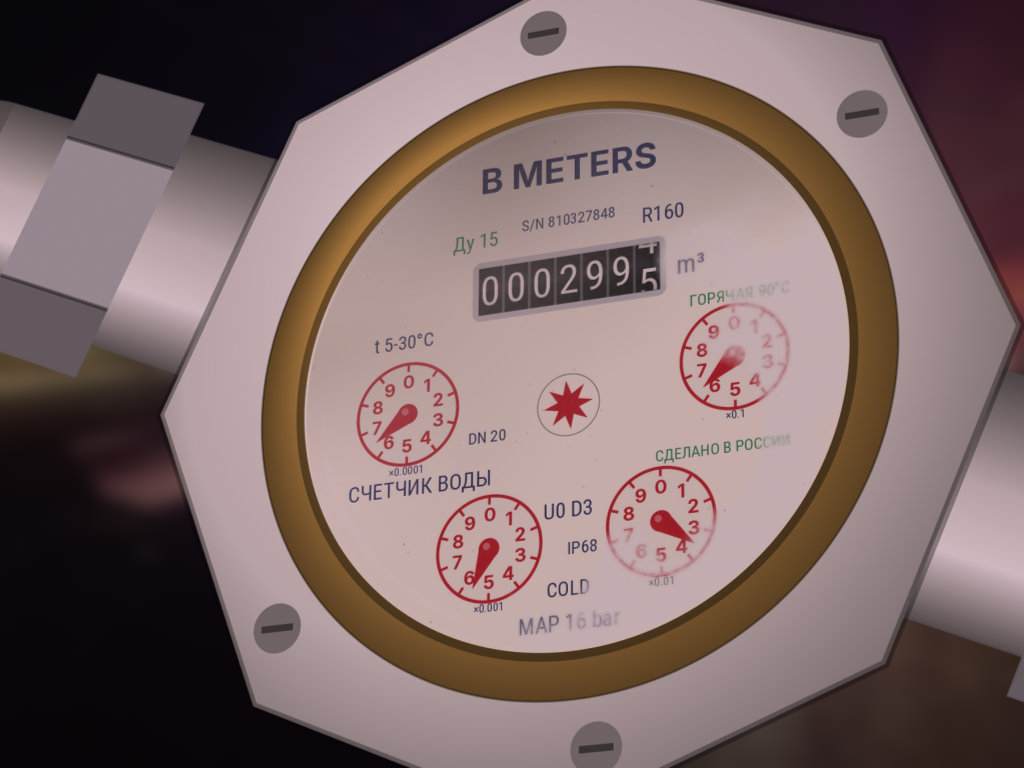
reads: 2994.6356
